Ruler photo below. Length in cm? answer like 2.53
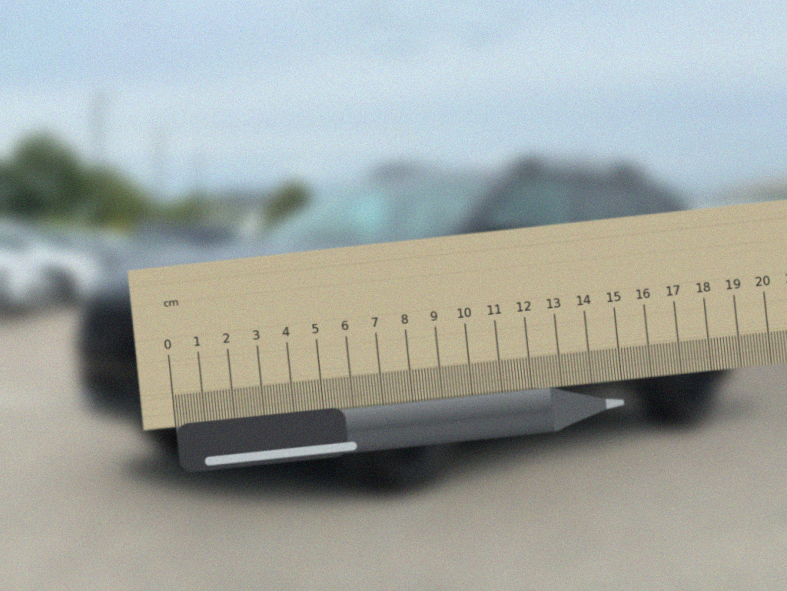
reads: 15
